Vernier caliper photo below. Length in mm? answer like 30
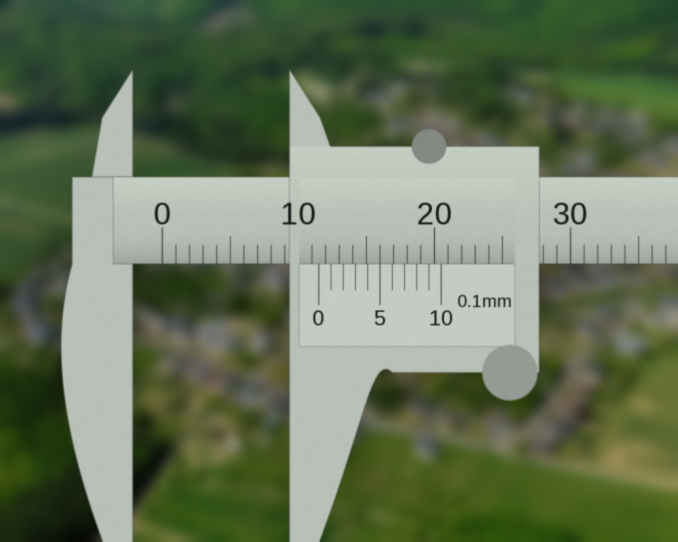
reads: 11.5
